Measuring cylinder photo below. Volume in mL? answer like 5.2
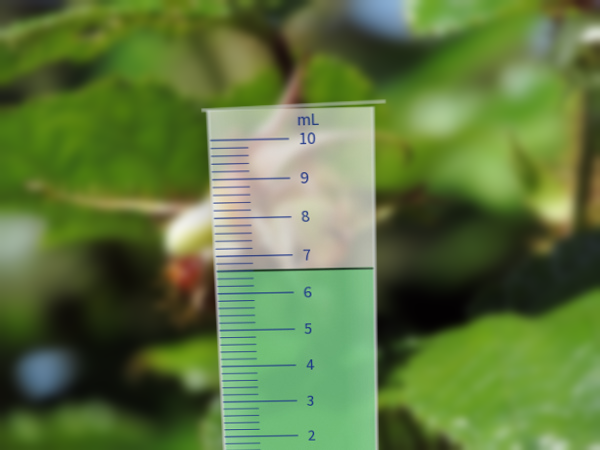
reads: 6.6
